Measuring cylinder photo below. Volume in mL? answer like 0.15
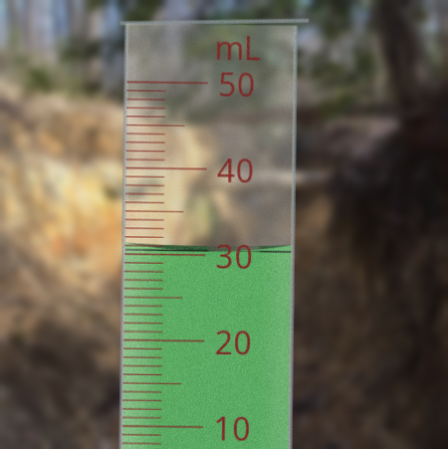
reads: 30.5
